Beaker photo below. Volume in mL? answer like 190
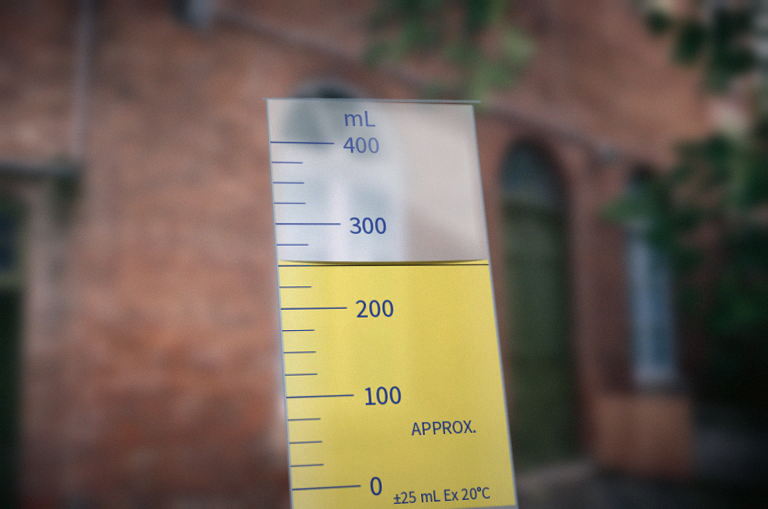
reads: 250
